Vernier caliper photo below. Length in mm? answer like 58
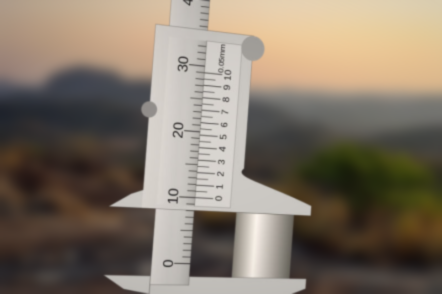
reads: 10.0
